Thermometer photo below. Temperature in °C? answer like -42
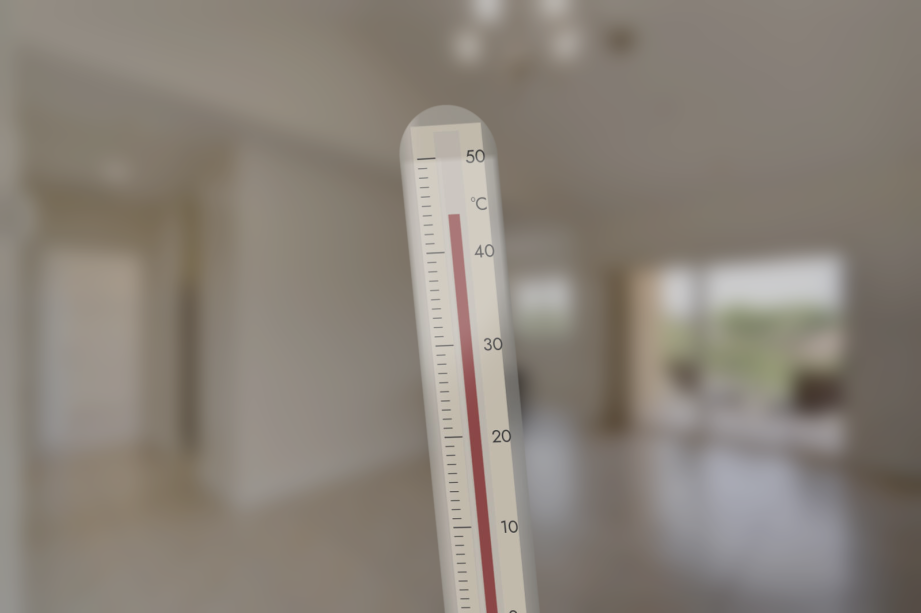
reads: 44
